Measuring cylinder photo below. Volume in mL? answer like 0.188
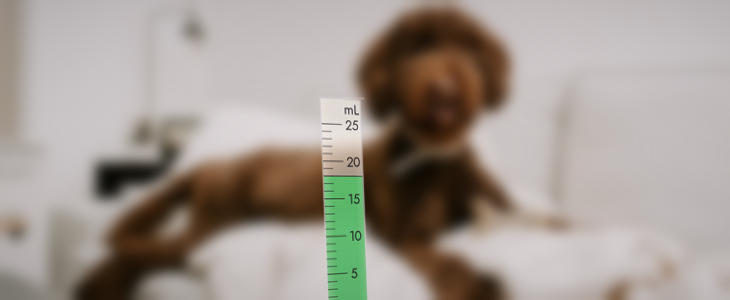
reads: 18
